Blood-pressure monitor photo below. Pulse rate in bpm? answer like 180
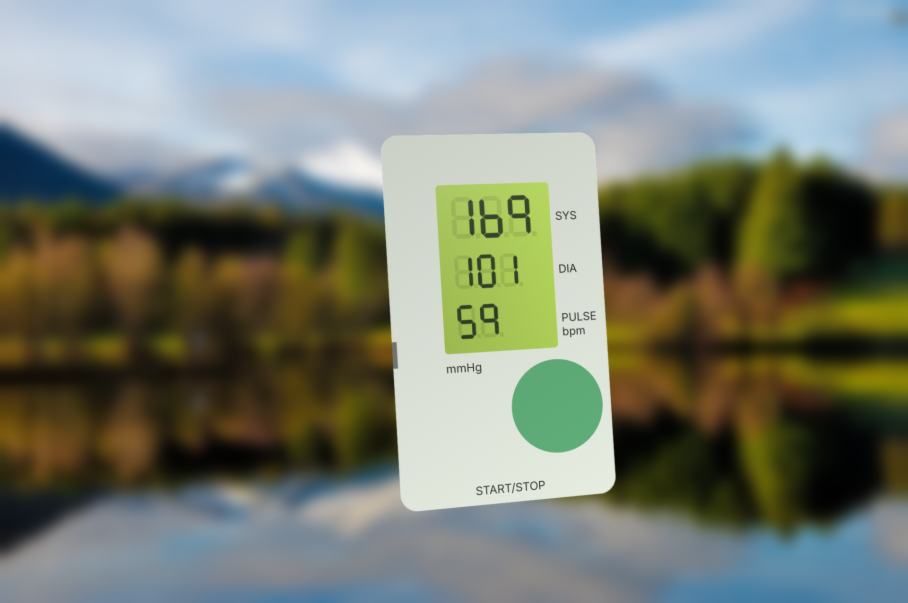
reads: 59
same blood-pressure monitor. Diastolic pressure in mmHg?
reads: 101
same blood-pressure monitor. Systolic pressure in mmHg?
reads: 169
